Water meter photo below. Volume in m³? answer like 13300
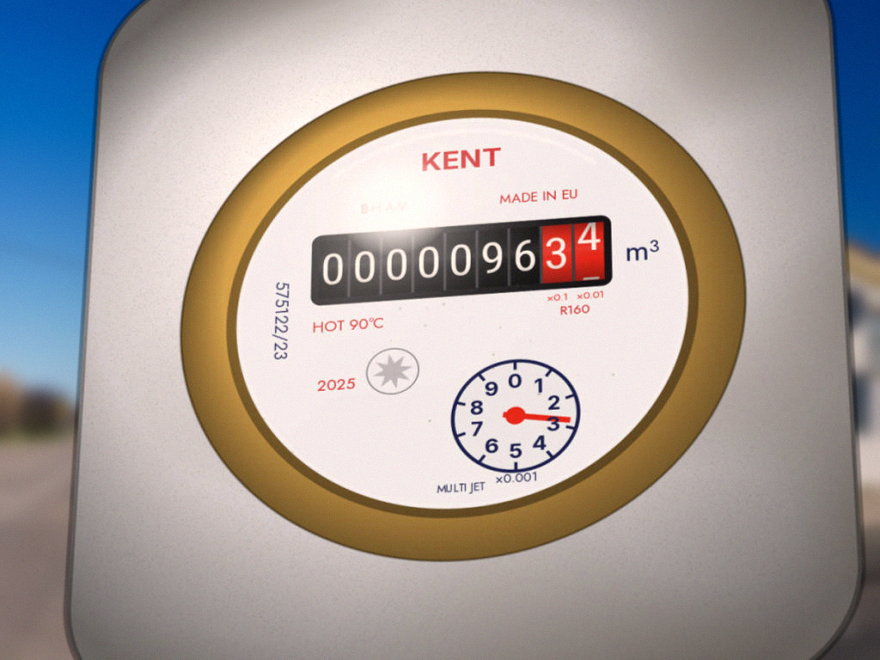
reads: 96.342
